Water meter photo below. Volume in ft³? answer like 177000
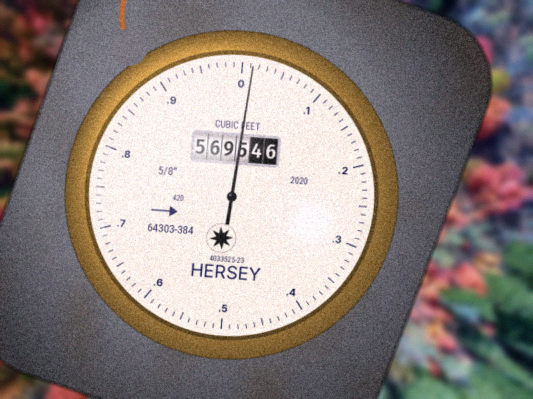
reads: 569546.01
